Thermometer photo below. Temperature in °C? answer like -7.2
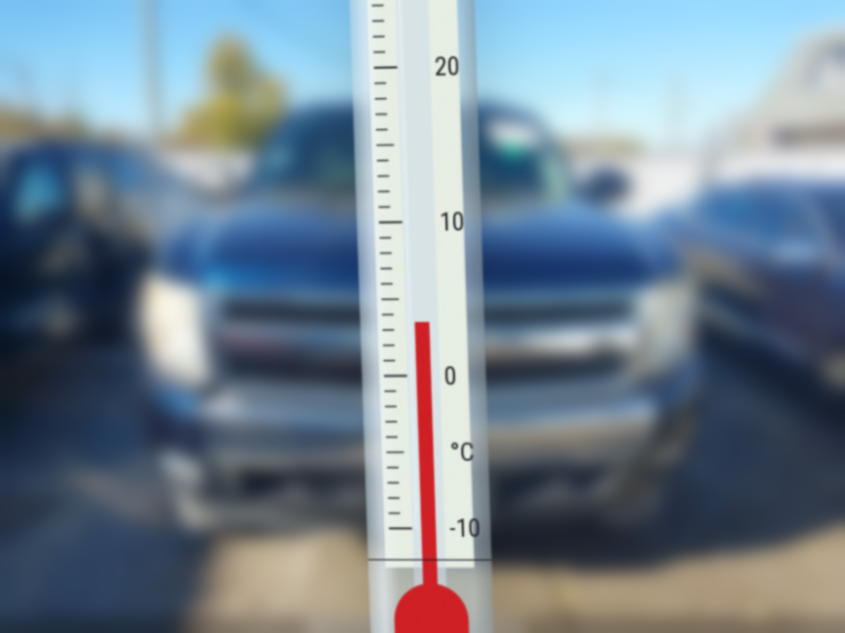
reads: 3.5
